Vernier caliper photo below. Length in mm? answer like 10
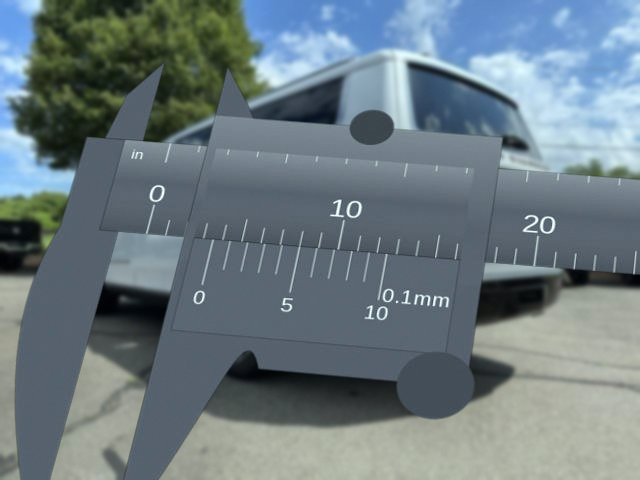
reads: 3.5
